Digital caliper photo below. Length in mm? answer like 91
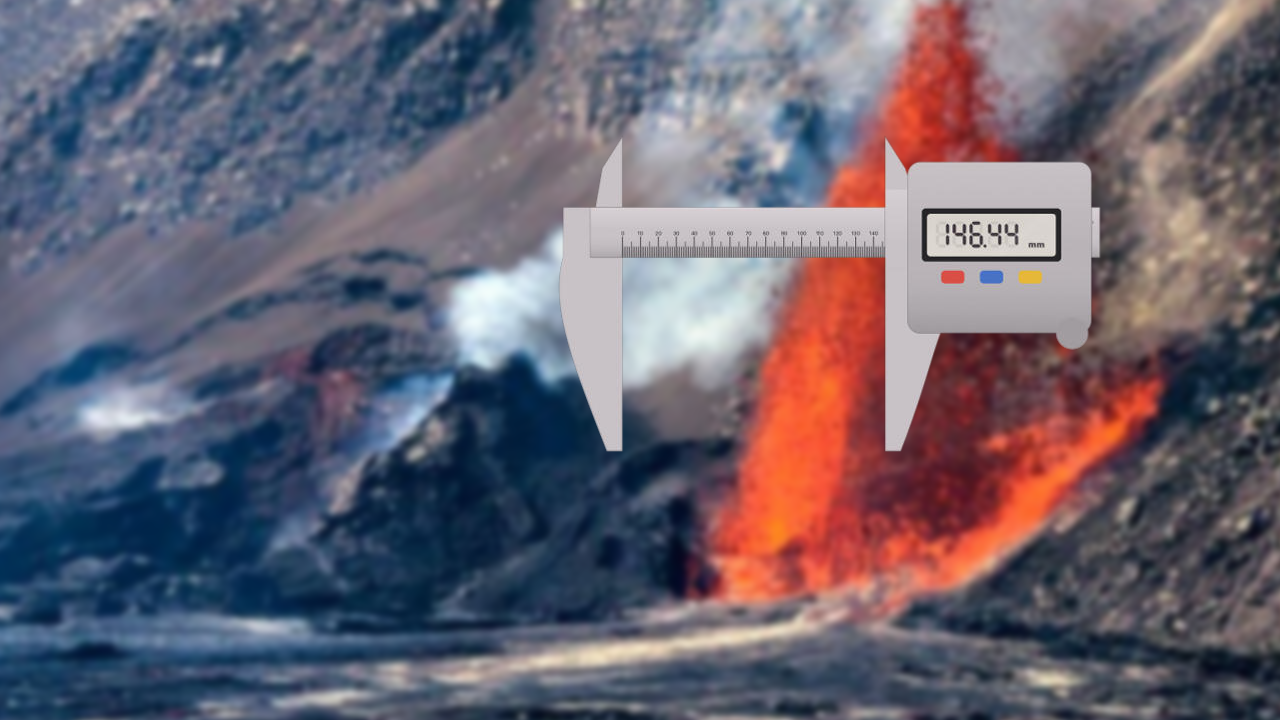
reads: 146.44
